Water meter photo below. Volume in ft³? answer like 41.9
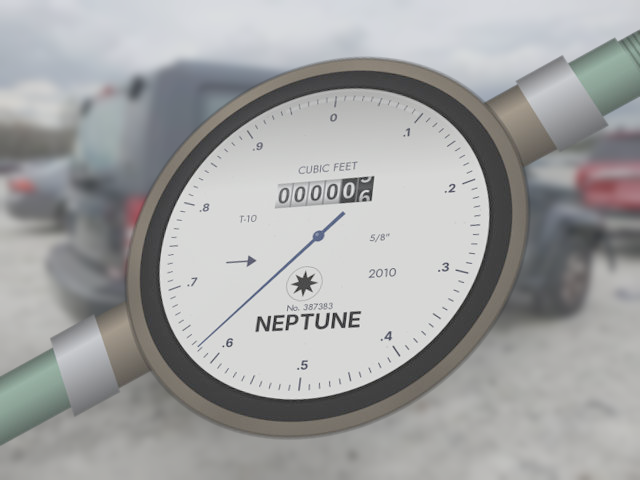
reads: 5.62
